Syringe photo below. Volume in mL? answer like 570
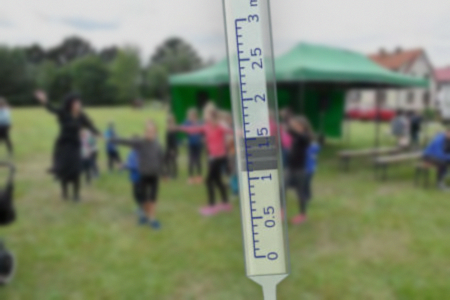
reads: 1.1
